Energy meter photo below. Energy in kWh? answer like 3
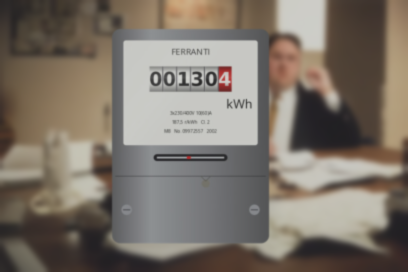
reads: 130.4
